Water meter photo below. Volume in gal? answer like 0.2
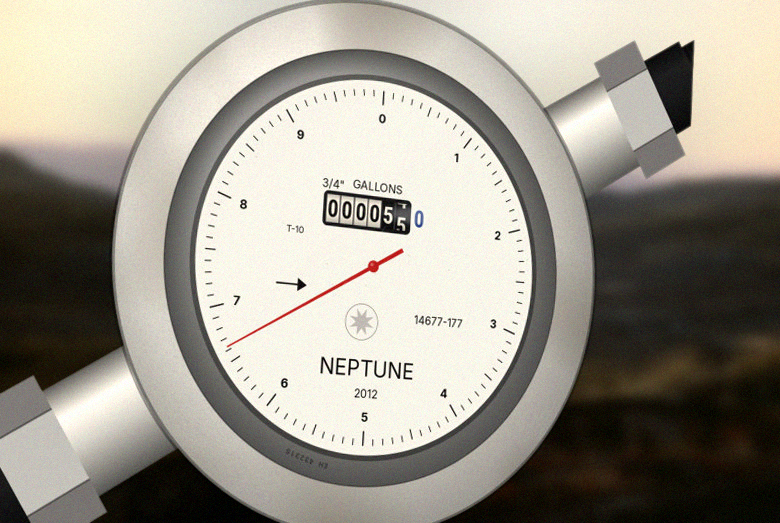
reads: 546.6
